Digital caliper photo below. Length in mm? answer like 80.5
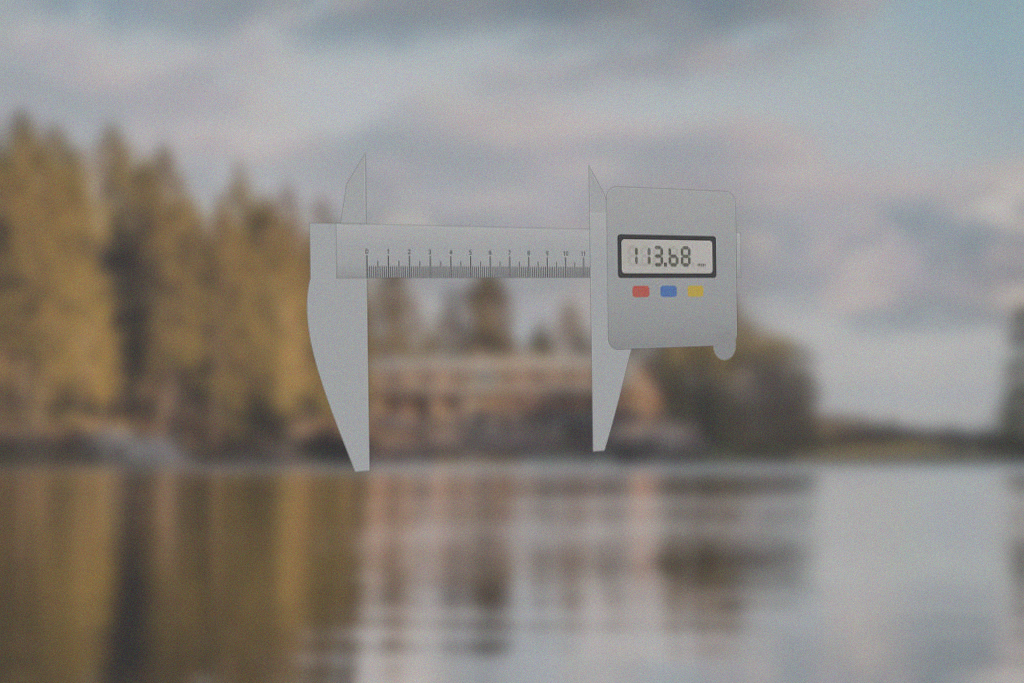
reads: 113.68
